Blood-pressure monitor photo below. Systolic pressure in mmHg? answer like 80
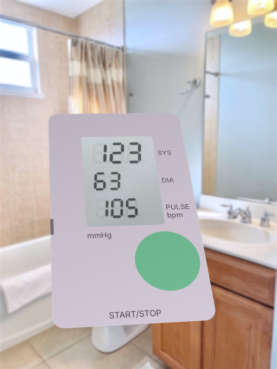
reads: 123
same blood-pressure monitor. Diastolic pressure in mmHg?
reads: 63
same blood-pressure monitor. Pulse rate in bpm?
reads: 105
